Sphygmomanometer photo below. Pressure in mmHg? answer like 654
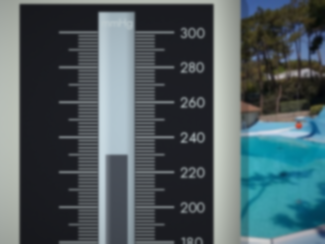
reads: 230
